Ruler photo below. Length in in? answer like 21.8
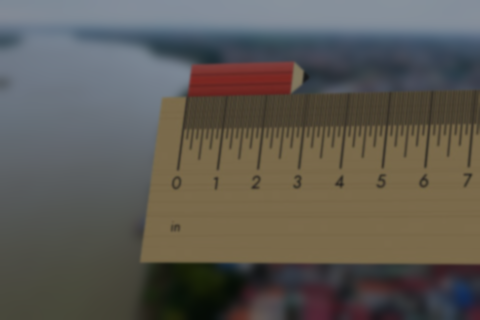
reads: 3
